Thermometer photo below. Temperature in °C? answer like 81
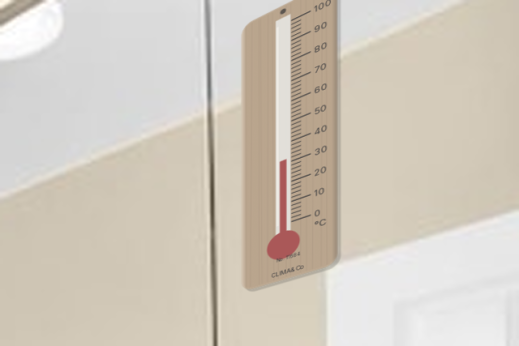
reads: 32
